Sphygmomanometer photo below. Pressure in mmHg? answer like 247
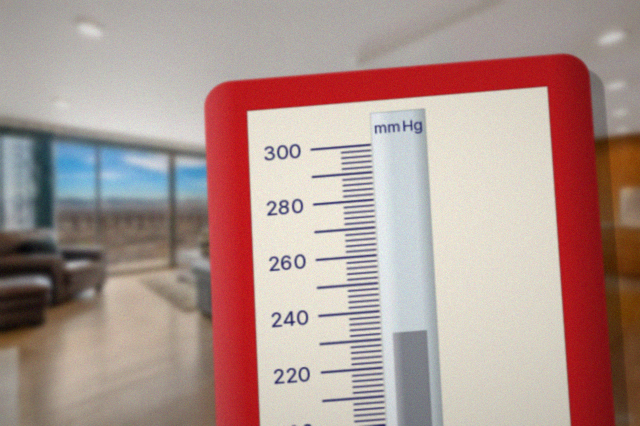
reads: 232
